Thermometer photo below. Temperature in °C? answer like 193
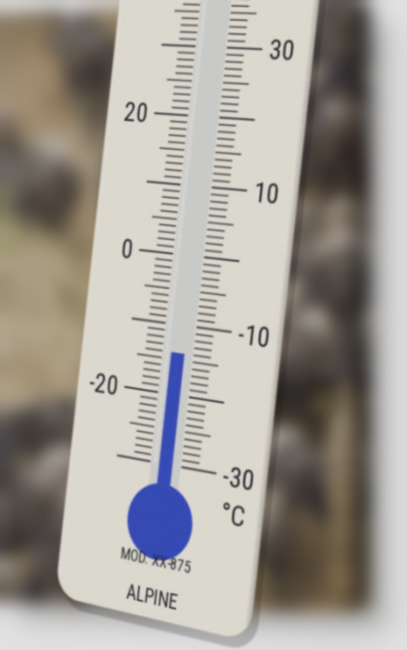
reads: -14
